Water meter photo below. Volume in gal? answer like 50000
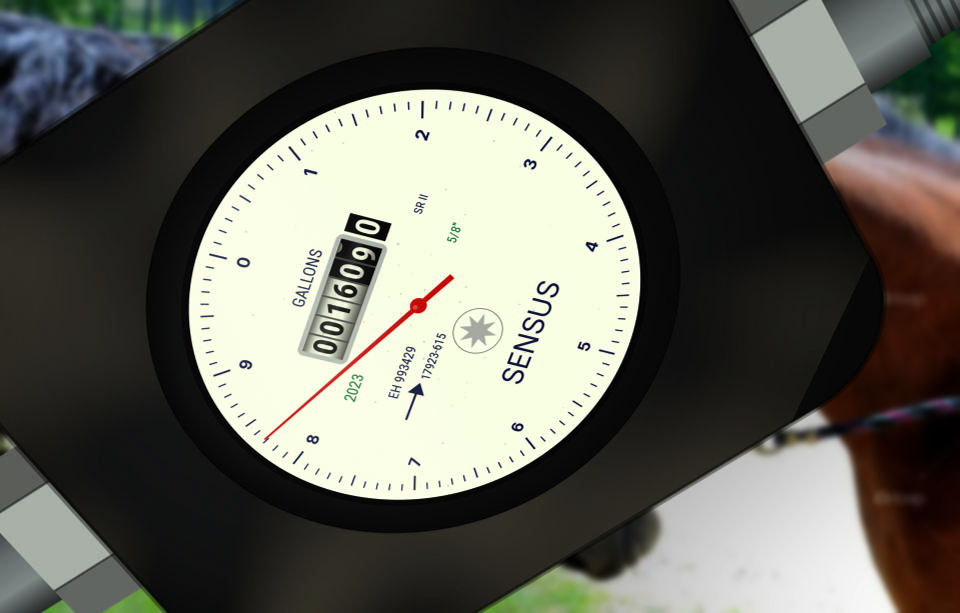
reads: 16088.3
